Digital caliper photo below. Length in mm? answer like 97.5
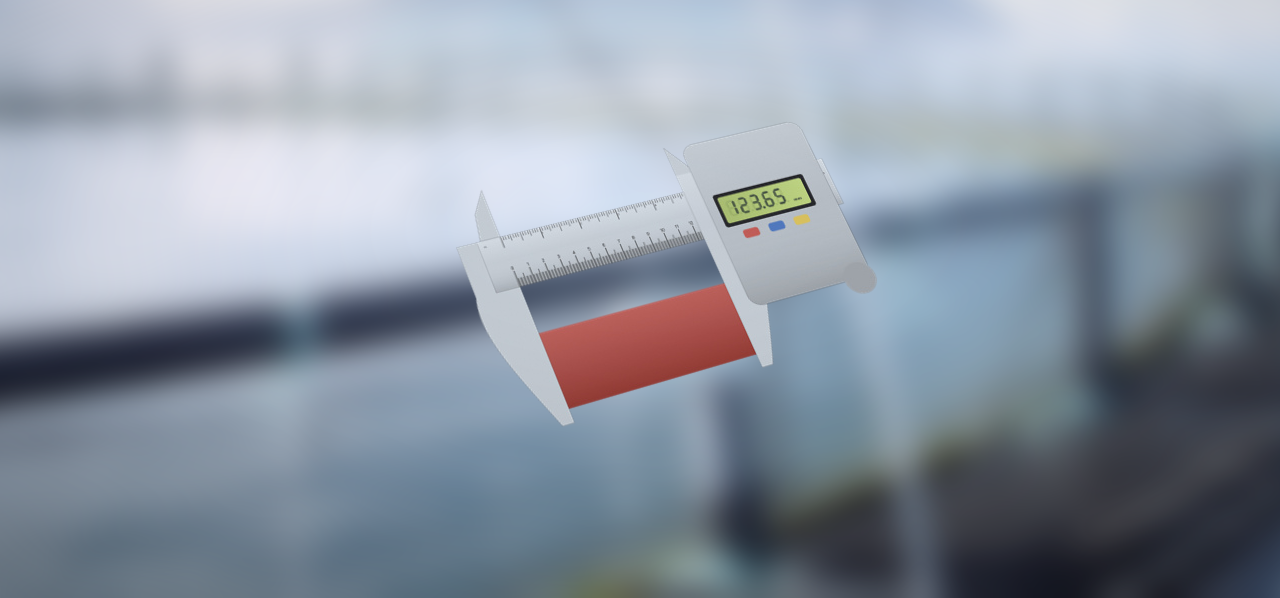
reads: 123.65
